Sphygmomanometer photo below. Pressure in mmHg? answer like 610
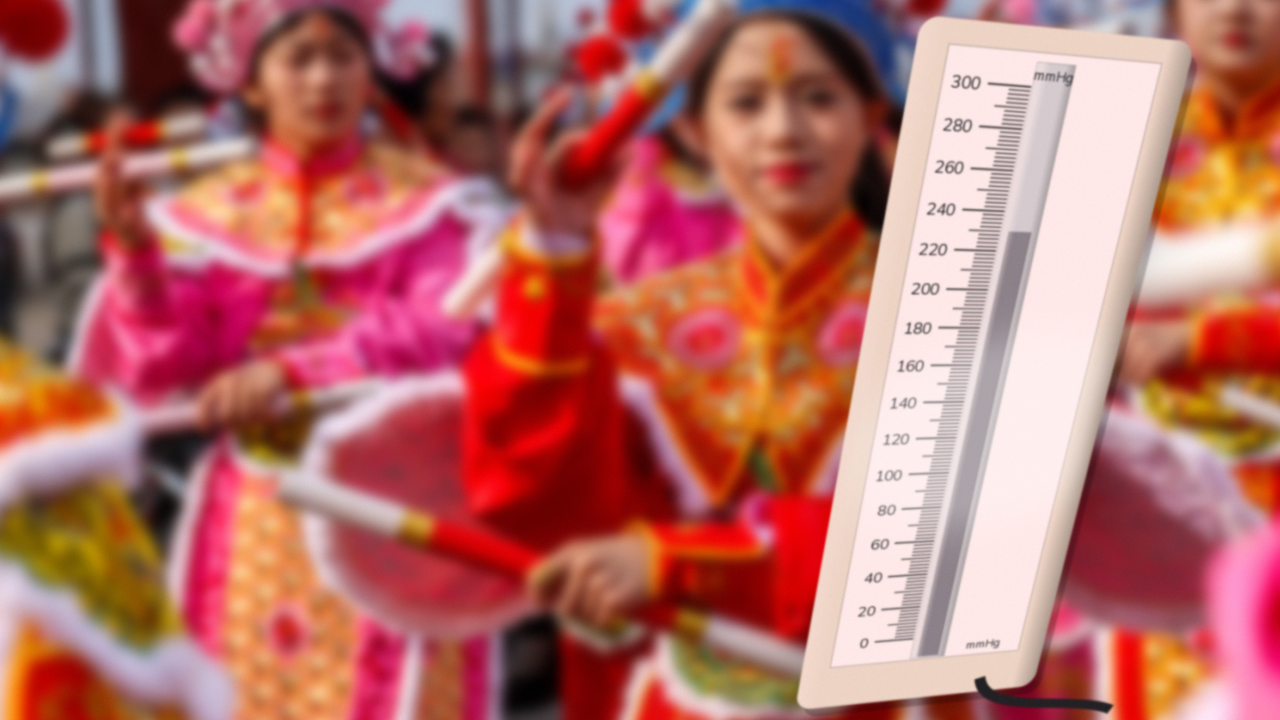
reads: 230
